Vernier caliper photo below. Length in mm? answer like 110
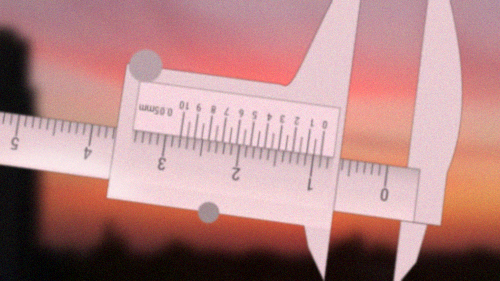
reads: 9.0
